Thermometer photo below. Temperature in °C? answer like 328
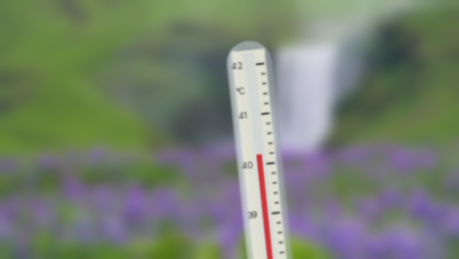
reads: 40.2
